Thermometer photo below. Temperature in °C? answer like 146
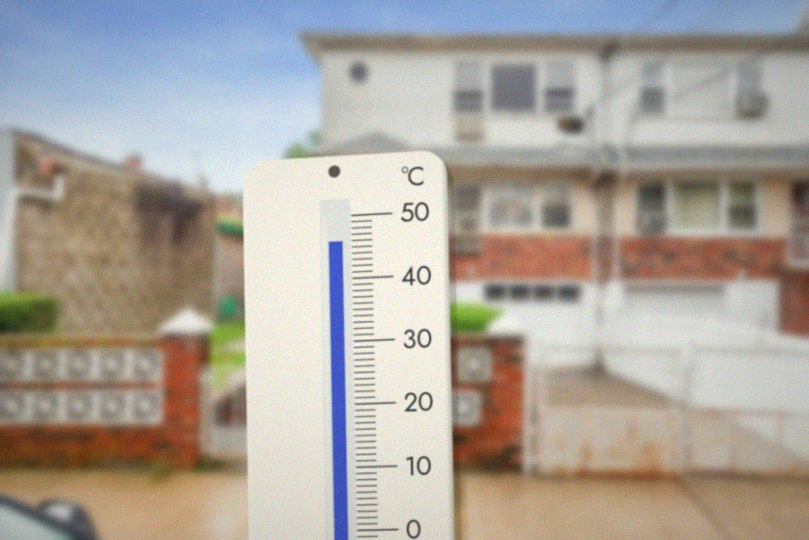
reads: 46
